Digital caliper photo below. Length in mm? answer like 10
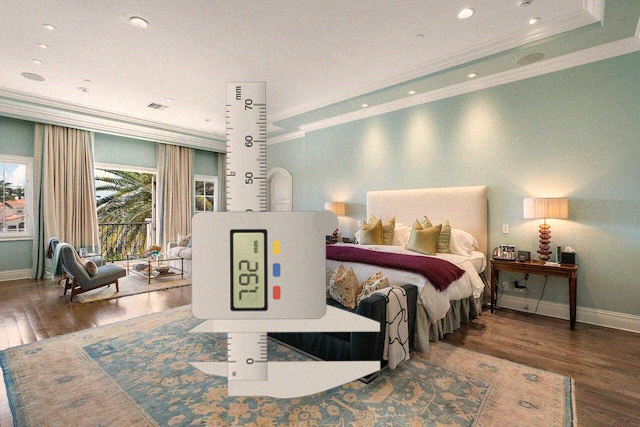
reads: 7.92
